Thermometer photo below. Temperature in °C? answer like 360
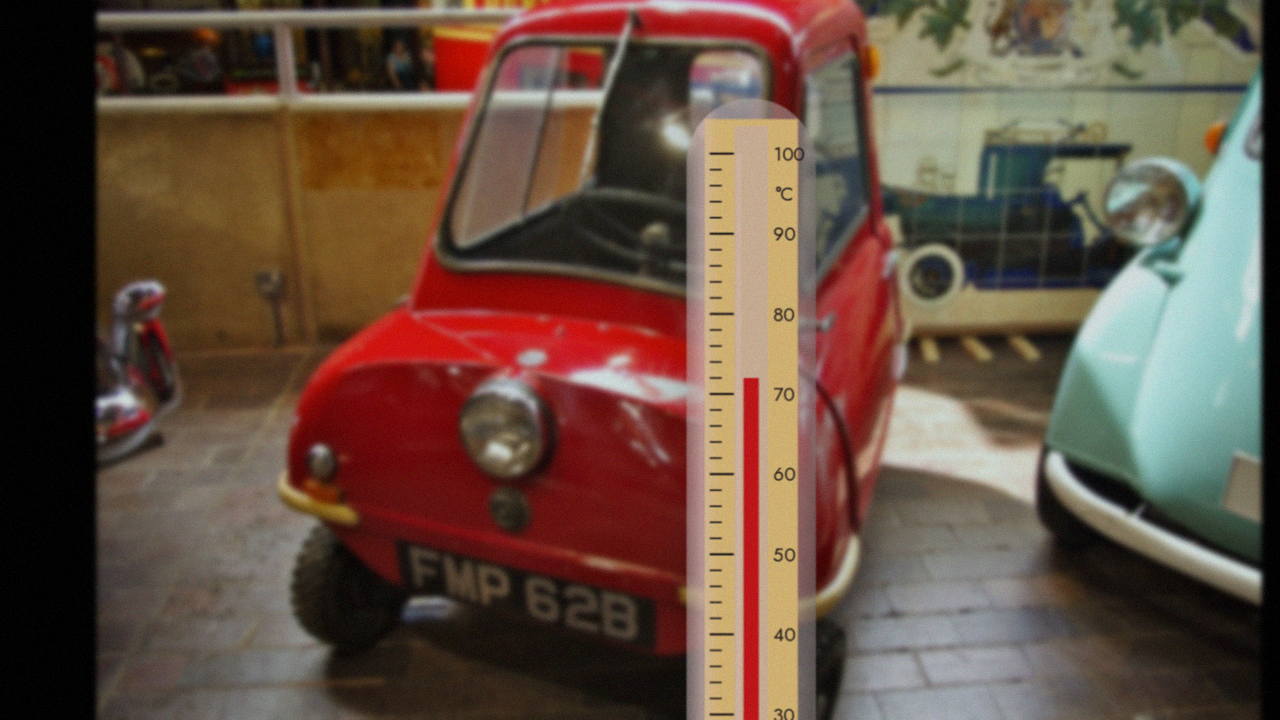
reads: 72
